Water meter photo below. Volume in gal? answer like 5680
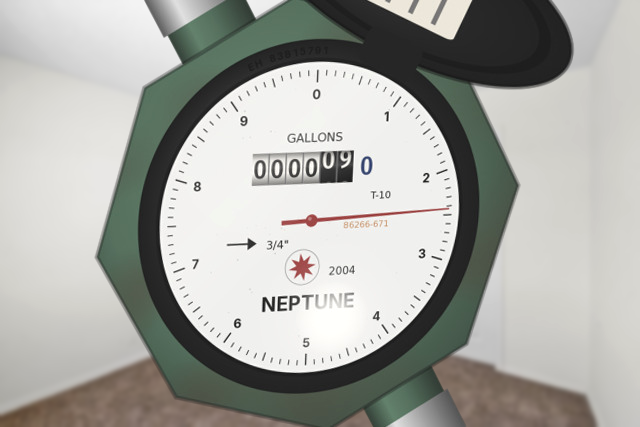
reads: 92.4
